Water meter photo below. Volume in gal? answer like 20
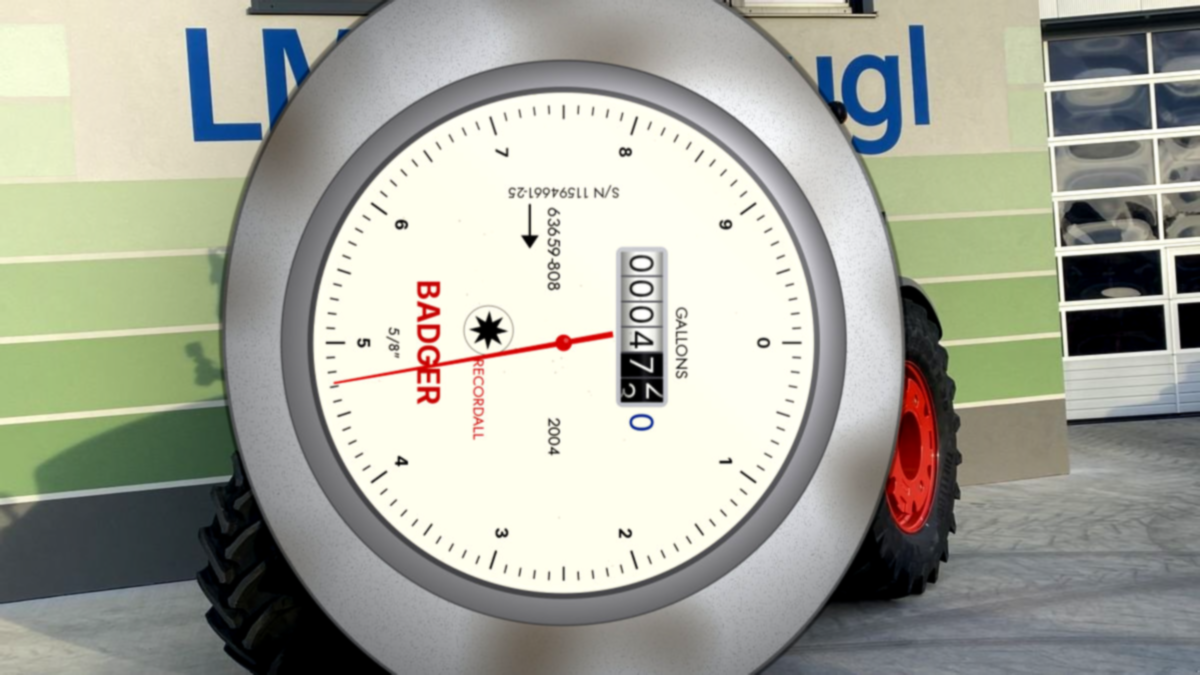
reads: 4724.7
